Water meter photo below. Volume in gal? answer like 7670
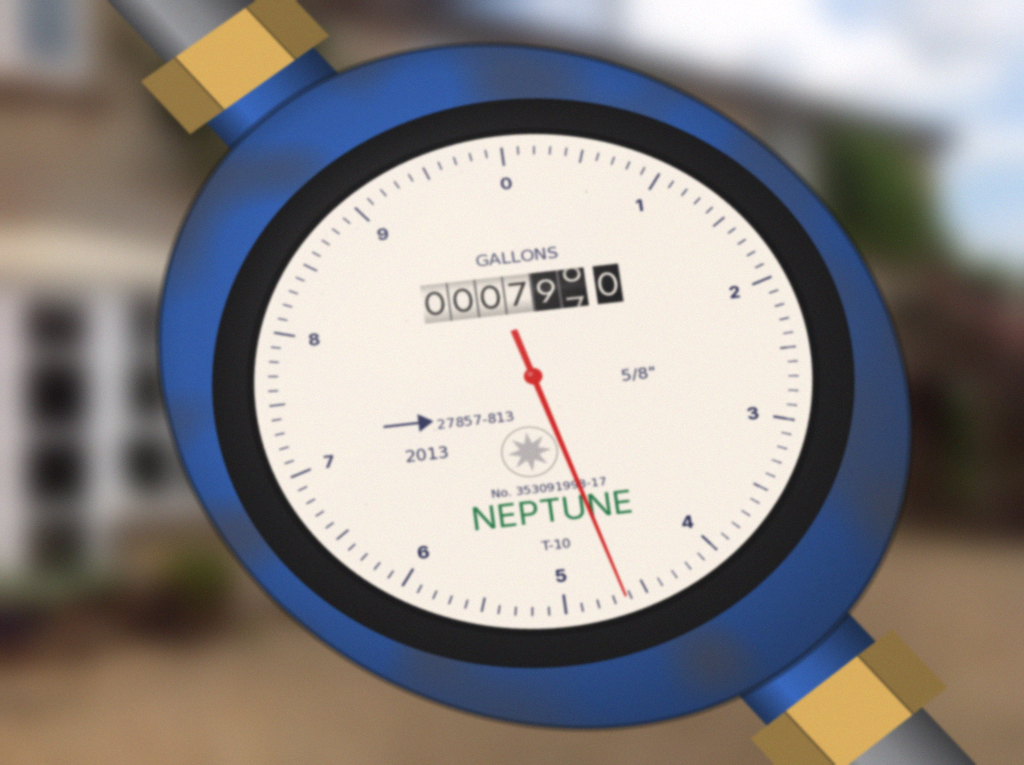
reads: 7964.6
